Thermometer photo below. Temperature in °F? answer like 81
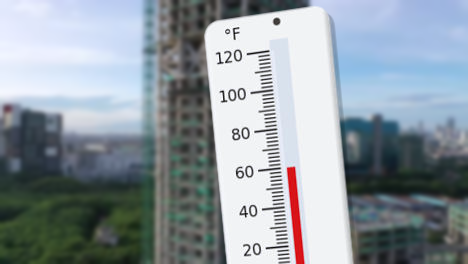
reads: 60
